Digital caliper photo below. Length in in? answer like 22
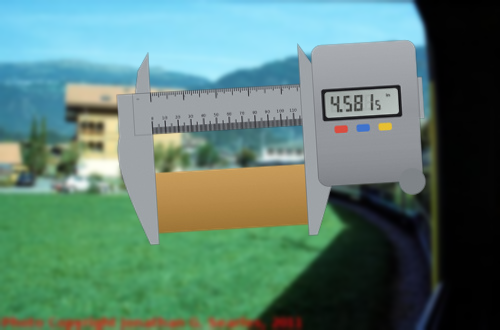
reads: 4.5815
